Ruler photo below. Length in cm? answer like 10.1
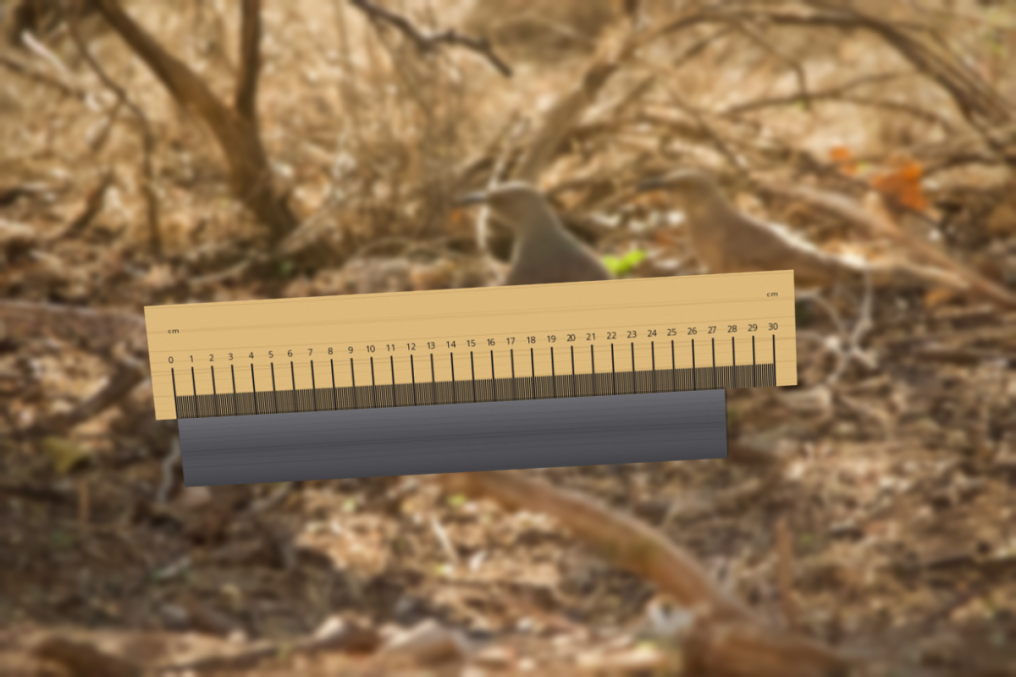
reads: 27.5
